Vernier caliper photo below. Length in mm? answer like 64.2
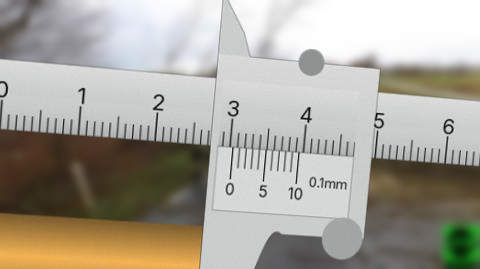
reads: 30.4
